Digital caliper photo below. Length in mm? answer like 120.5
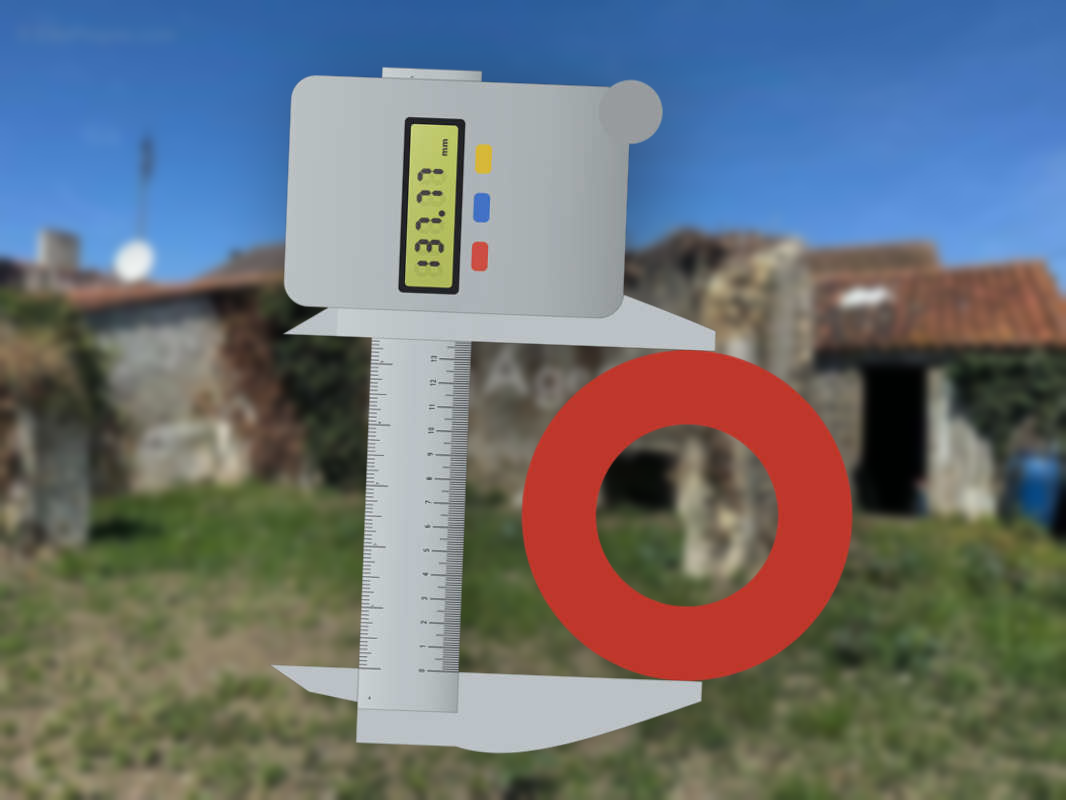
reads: 137.77
